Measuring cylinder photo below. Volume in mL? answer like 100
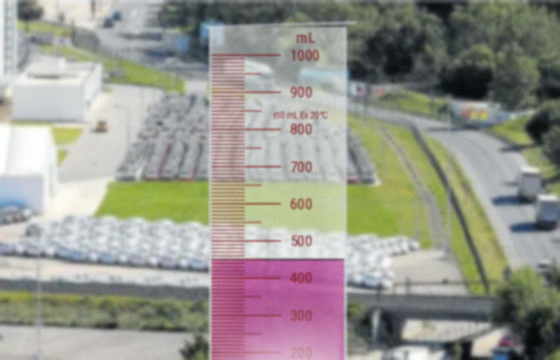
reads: 450
